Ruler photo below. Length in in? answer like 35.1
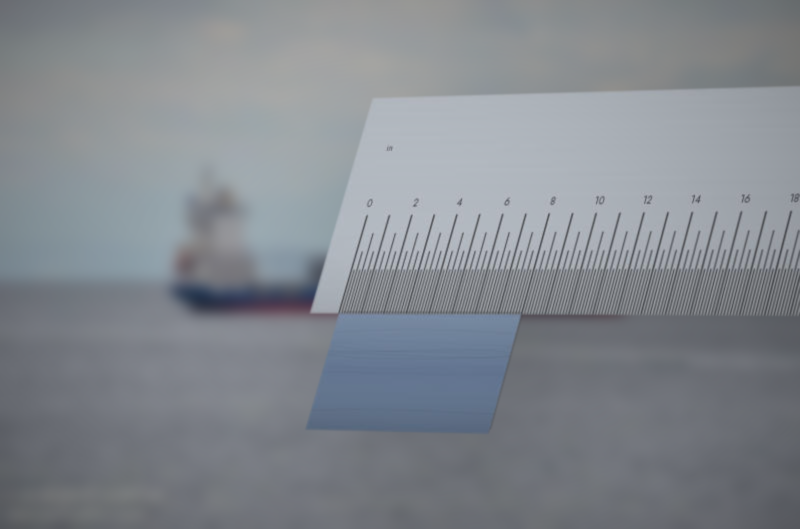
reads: 8
